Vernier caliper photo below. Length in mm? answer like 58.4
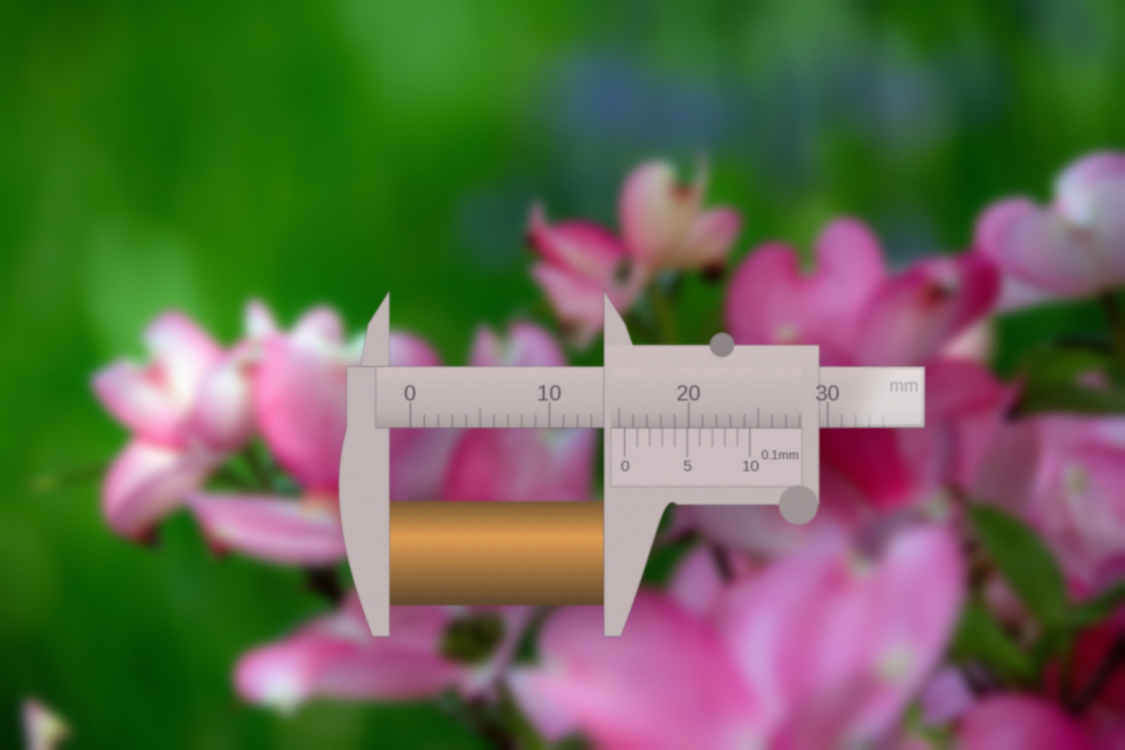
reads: 15.4
